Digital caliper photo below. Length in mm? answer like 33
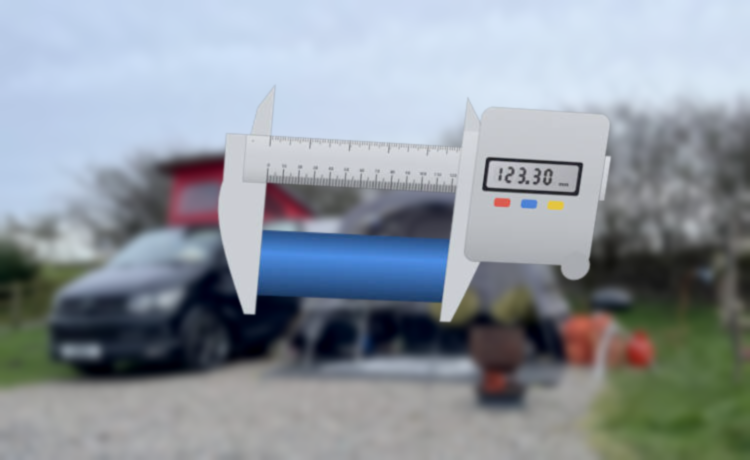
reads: 123.30
